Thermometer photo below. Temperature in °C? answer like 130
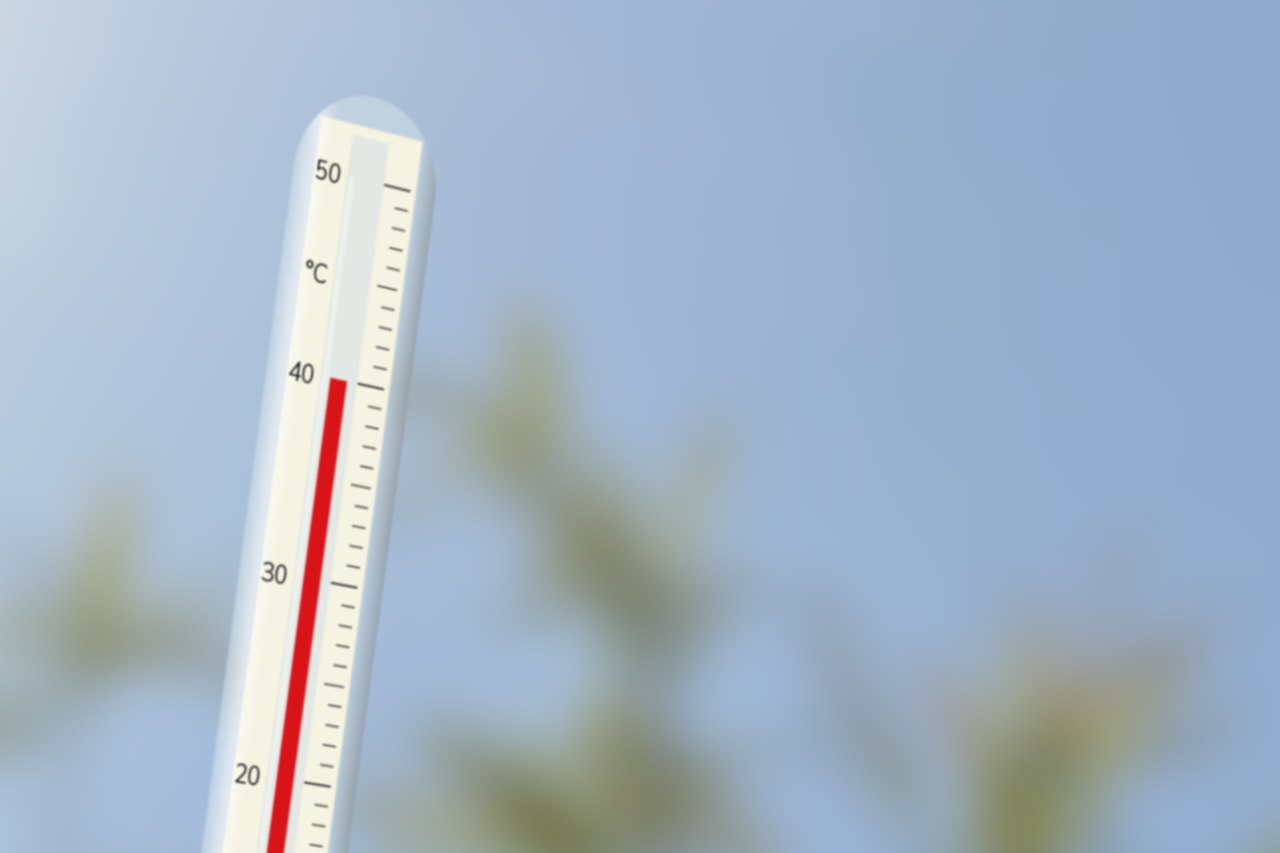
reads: 40
